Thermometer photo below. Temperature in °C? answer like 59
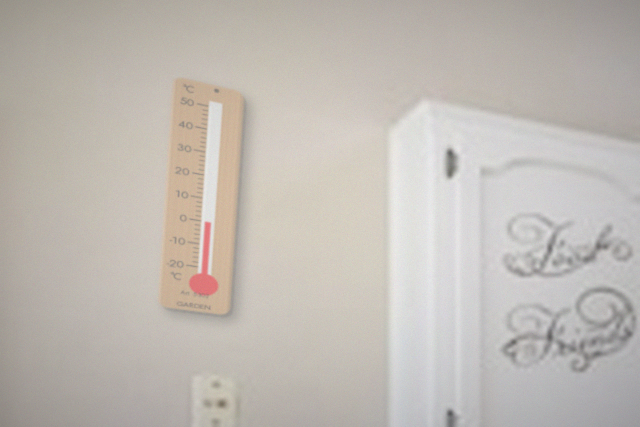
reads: 0
